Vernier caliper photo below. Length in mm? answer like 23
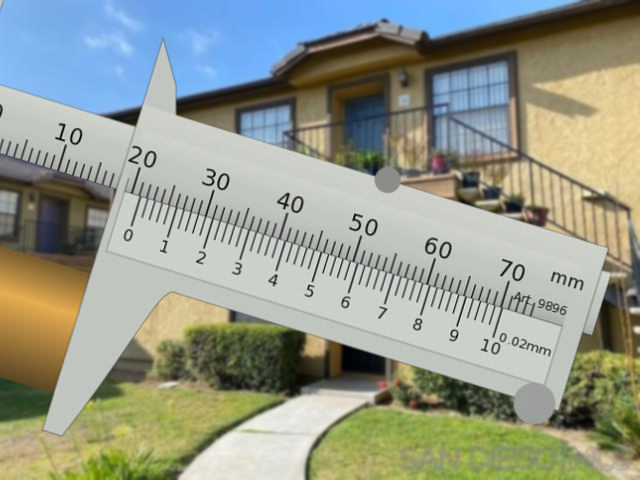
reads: 21.2
